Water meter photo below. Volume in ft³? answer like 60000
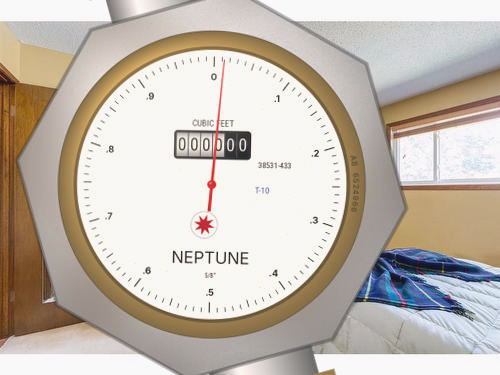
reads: 0.01
